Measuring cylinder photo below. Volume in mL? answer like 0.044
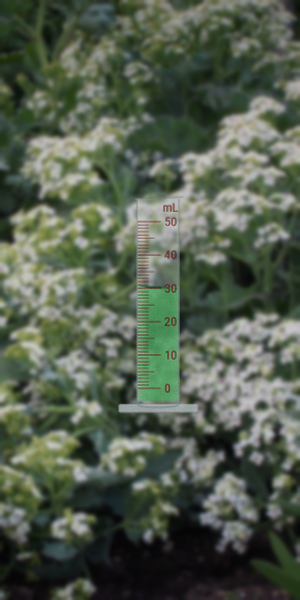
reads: 30
